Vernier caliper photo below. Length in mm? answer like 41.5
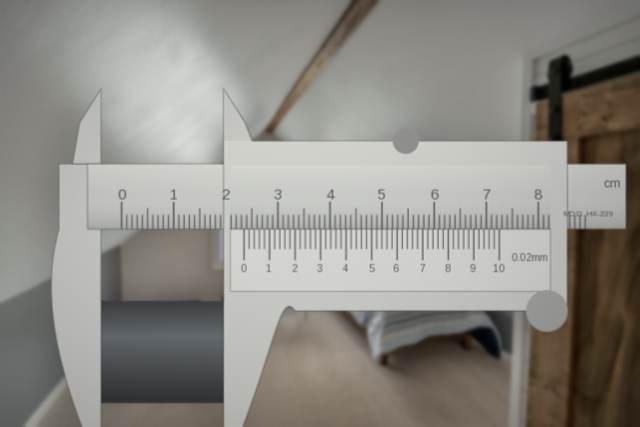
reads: 23.5
